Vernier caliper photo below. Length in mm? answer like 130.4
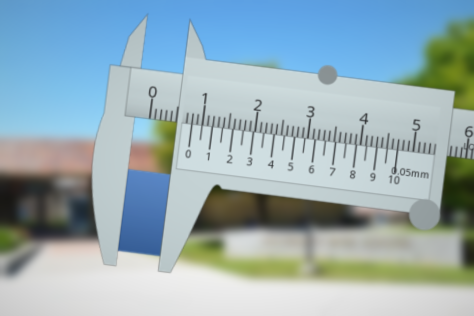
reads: 8.0
